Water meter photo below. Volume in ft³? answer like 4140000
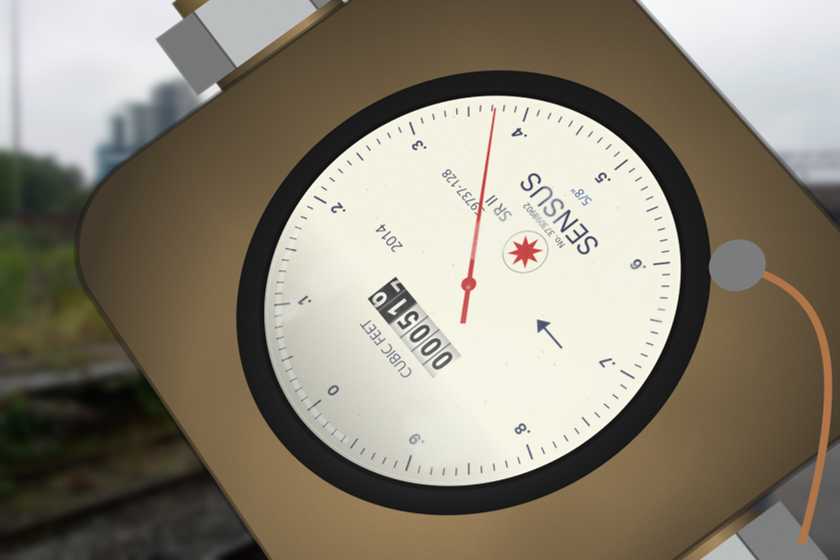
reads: 516.37
